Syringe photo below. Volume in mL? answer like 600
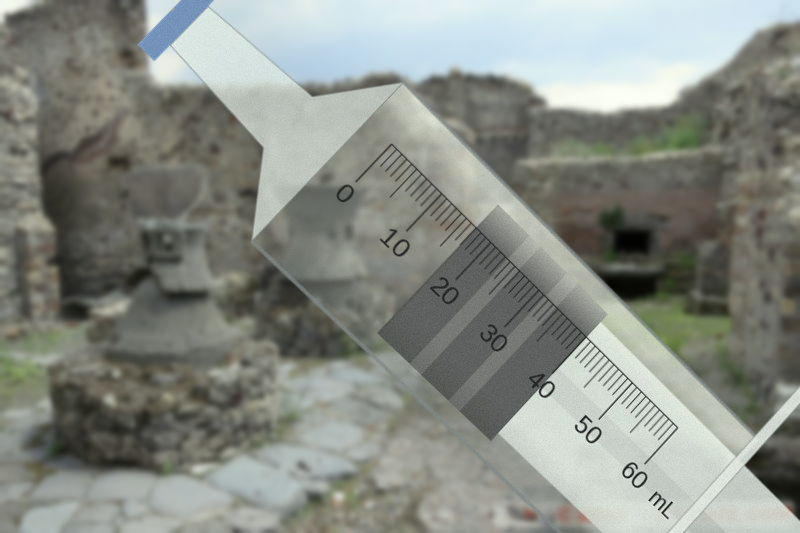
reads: 17
